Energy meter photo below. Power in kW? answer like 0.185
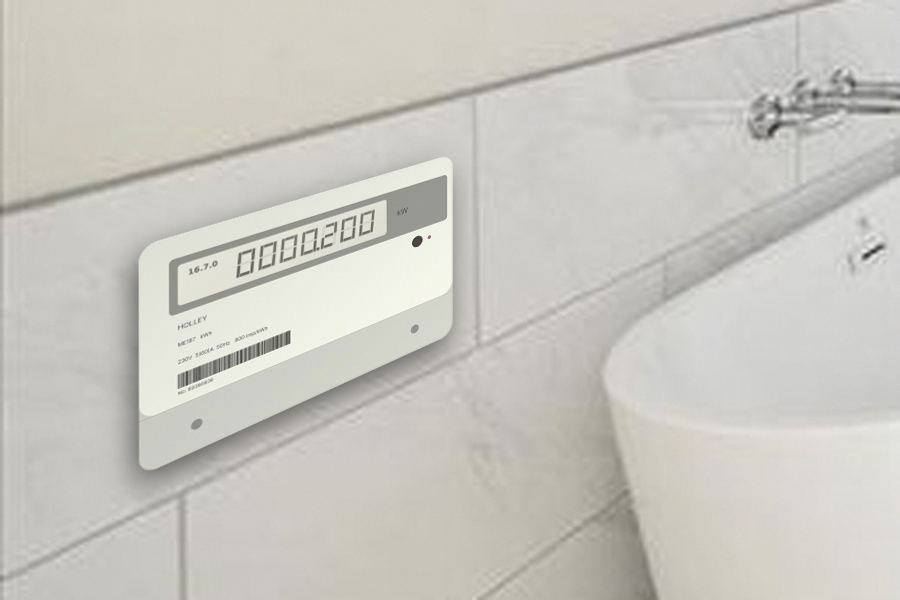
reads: 0.200
